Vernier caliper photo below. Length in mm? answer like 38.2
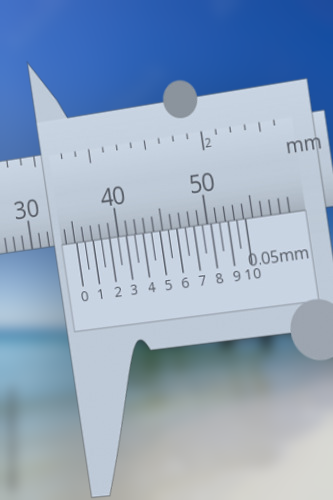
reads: 35.2
